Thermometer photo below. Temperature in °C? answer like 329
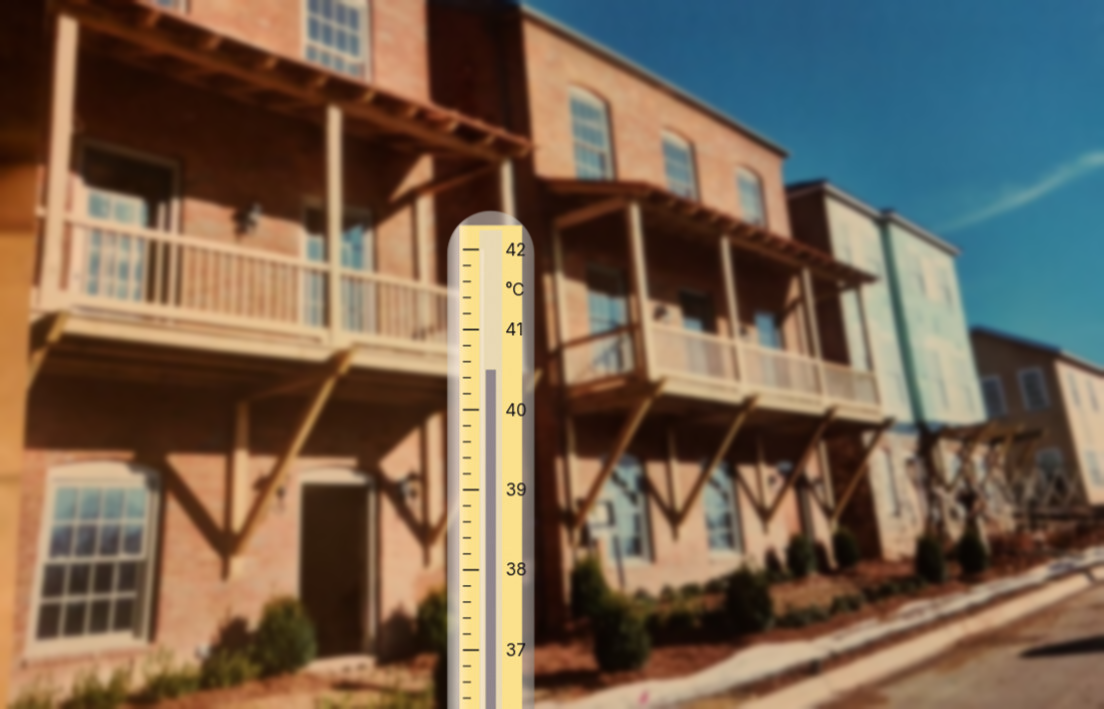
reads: 40.5
